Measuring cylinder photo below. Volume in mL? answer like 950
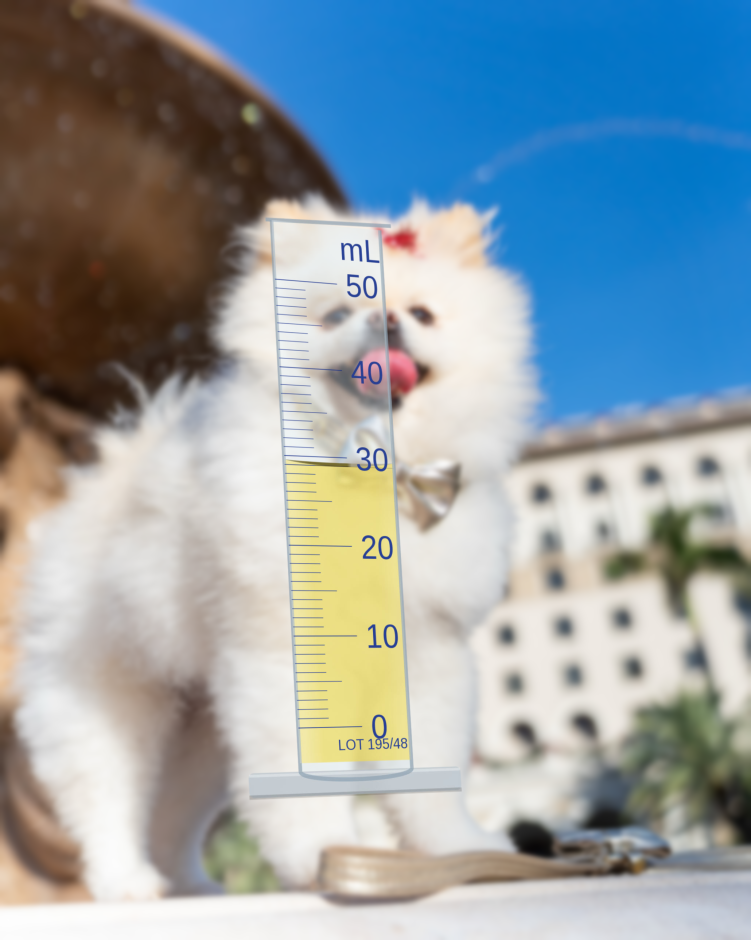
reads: 29
